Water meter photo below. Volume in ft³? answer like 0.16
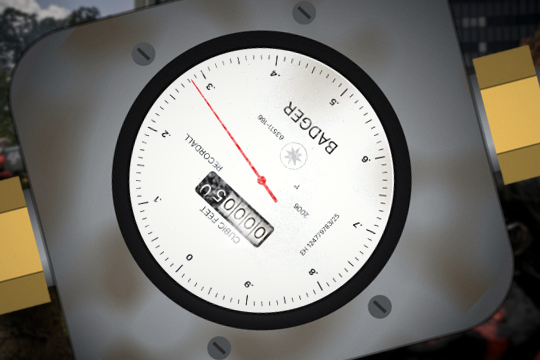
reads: 50.28
